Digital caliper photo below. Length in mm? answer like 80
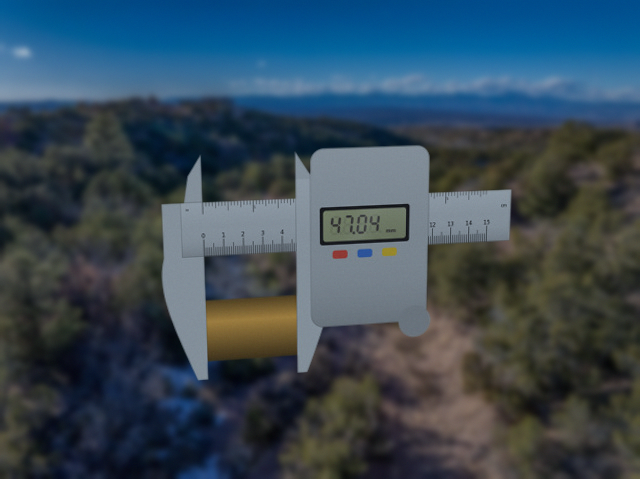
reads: 47.04
